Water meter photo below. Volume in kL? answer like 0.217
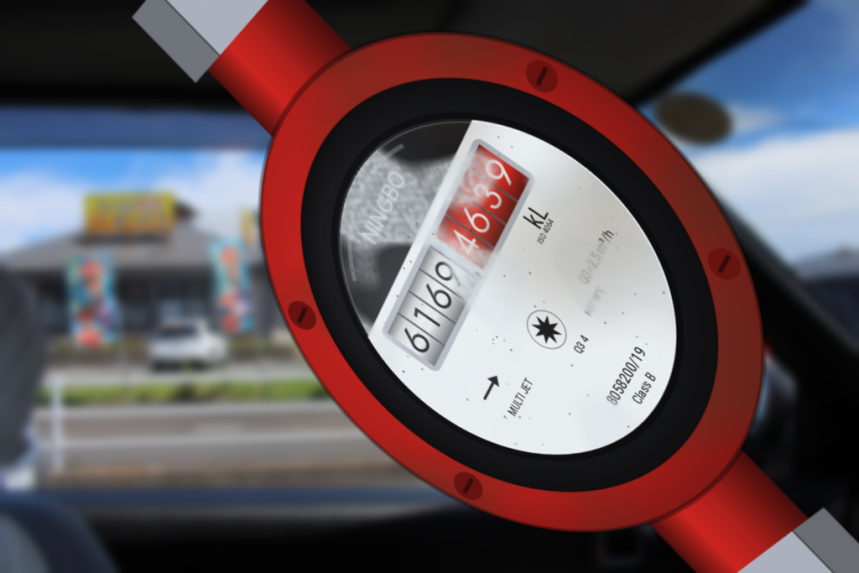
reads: 6169.4639
